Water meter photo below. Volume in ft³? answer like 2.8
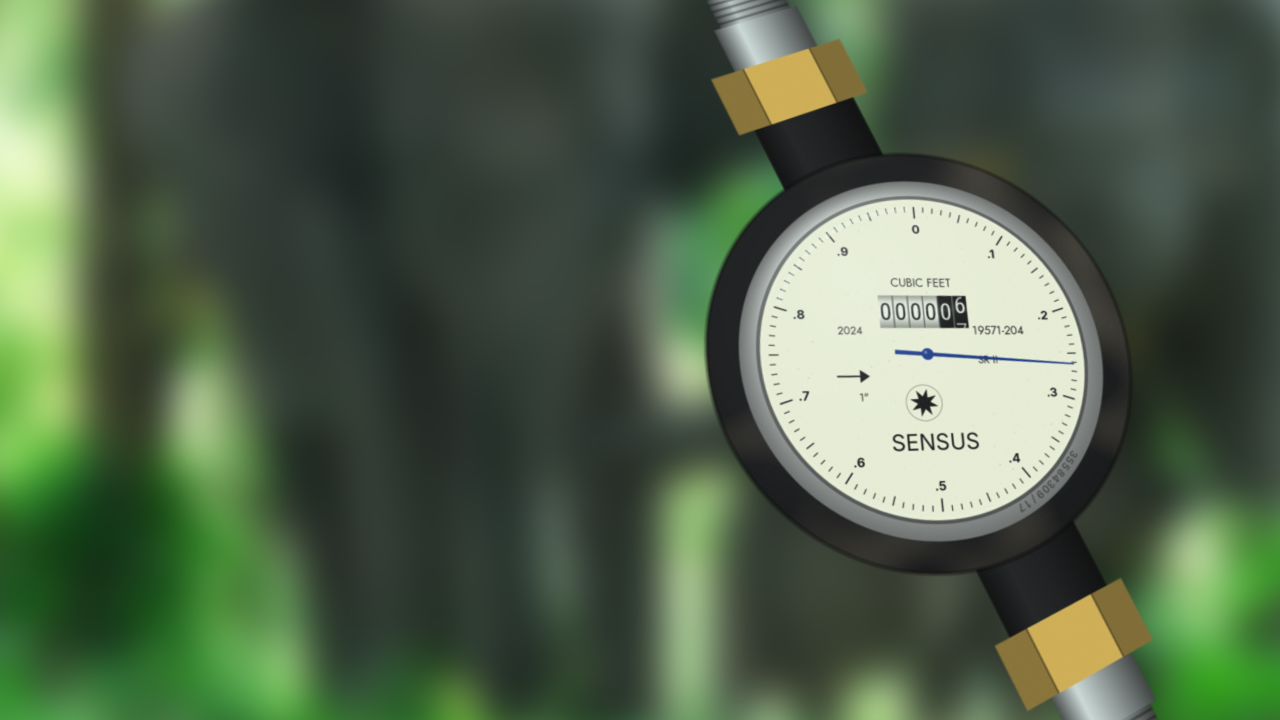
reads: 6.26
